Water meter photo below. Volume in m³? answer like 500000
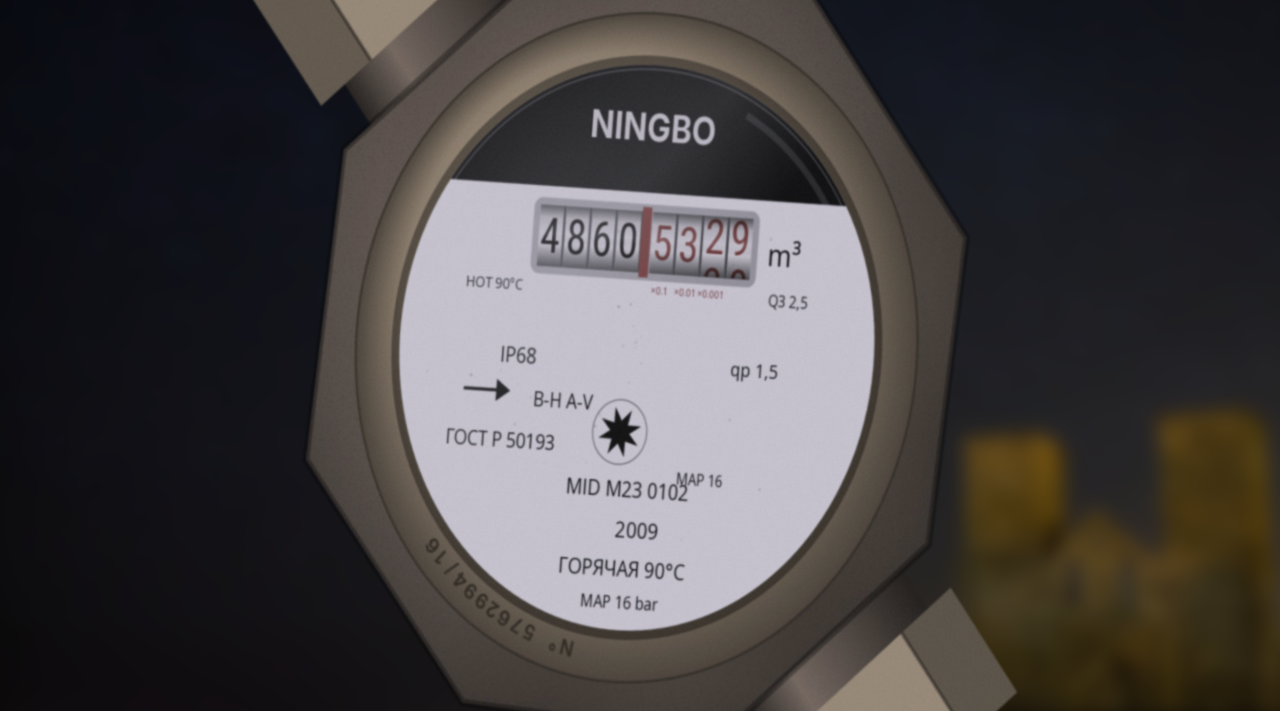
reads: 4860.5329
